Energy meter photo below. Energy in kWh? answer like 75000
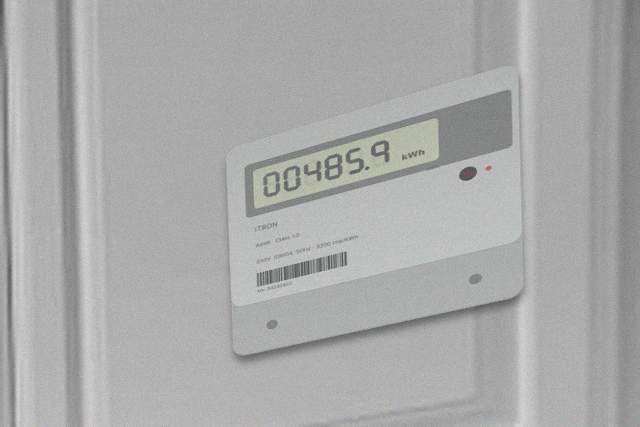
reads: 485.9
